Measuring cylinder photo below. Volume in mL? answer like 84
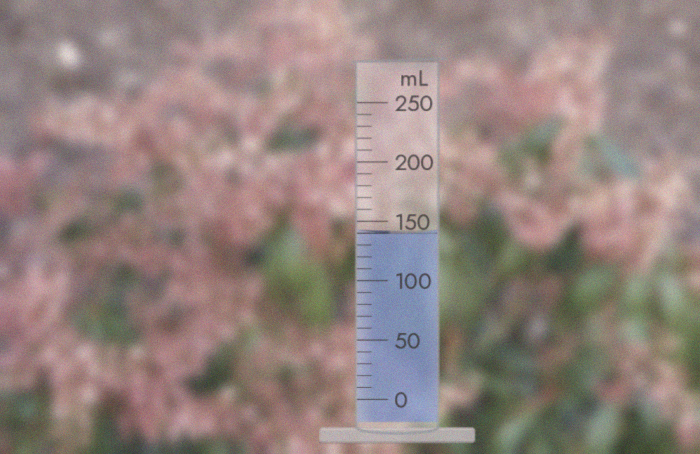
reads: 140
